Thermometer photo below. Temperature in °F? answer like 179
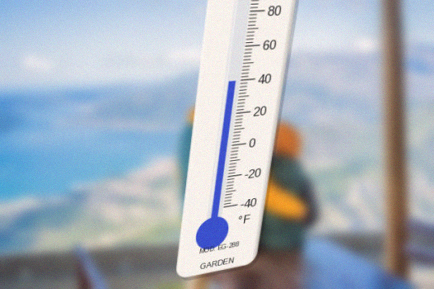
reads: 40
